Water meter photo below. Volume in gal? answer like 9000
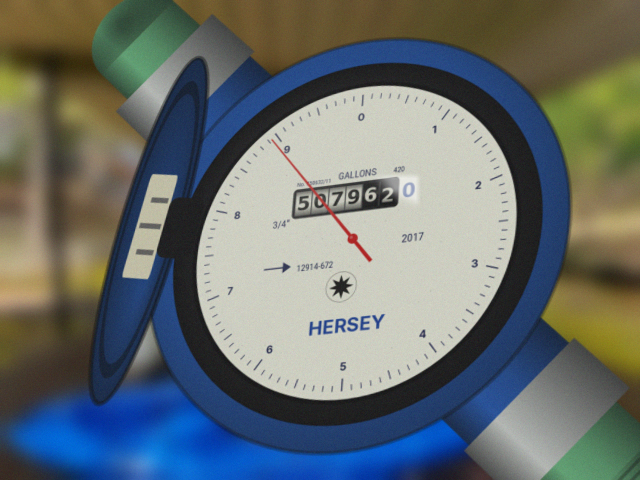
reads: 5079618.9
